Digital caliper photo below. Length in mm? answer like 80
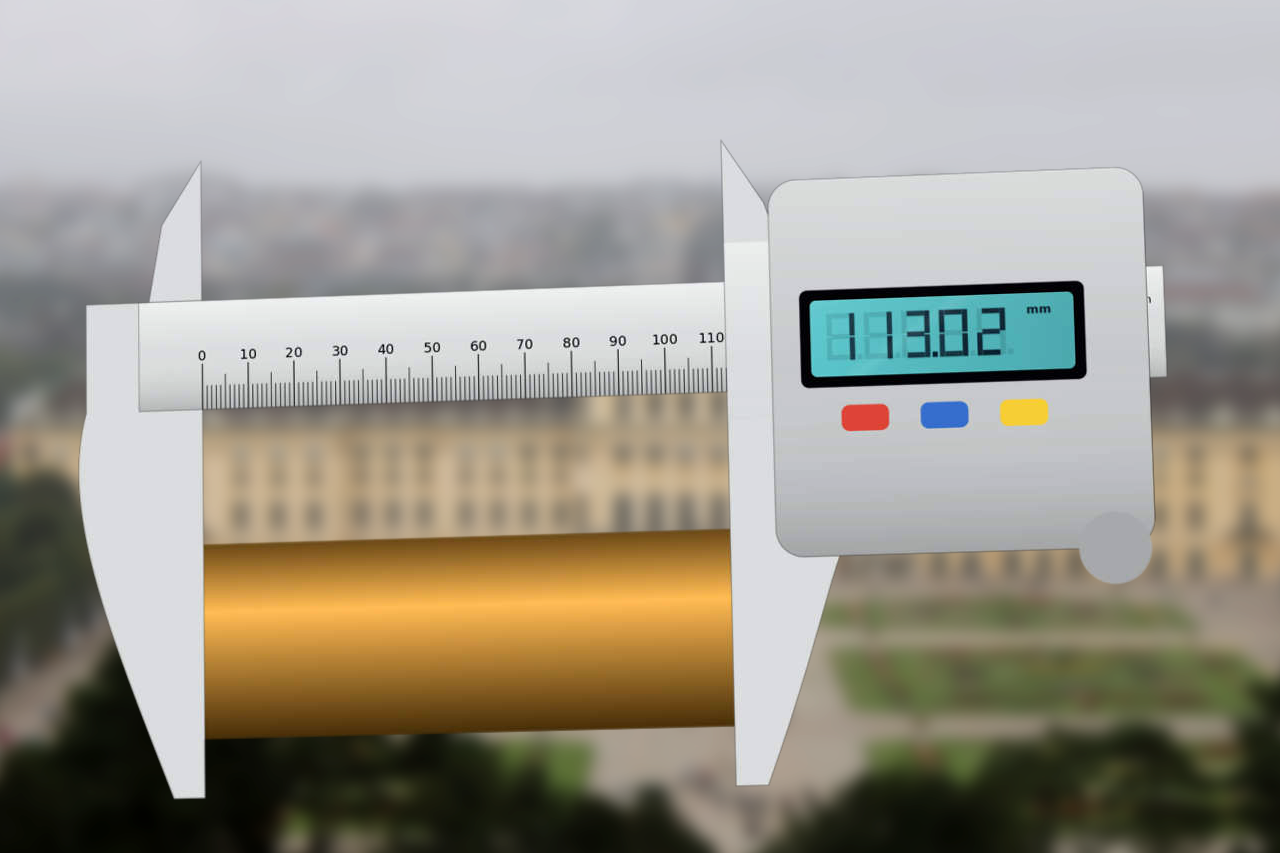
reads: 113.02
